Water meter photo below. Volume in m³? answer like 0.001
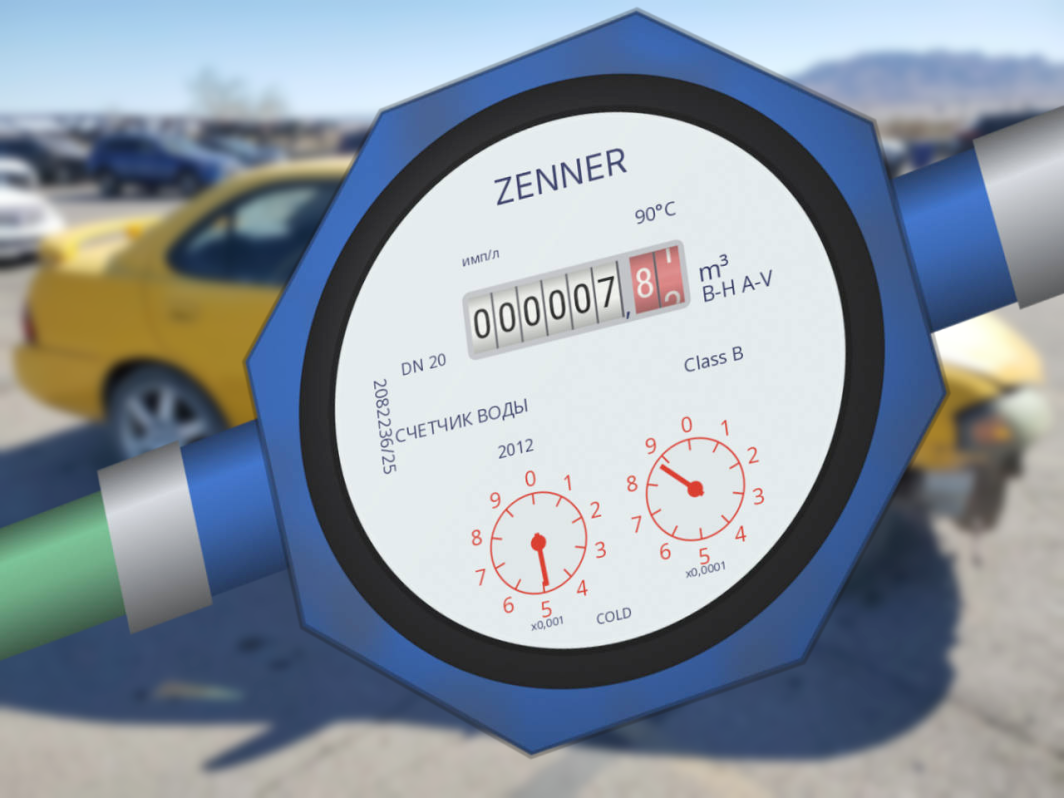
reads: 7.8148
